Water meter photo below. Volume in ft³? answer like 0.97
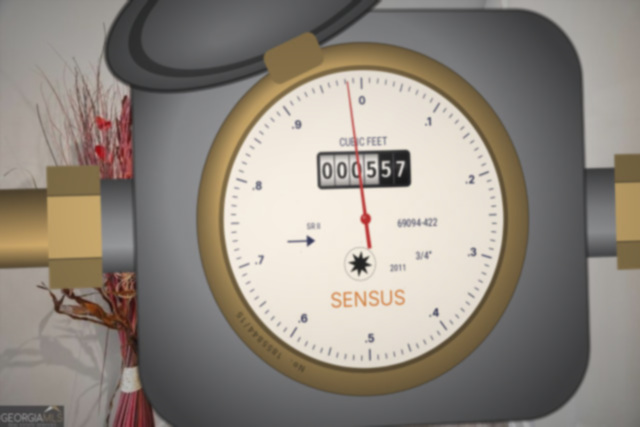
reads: 556.98
